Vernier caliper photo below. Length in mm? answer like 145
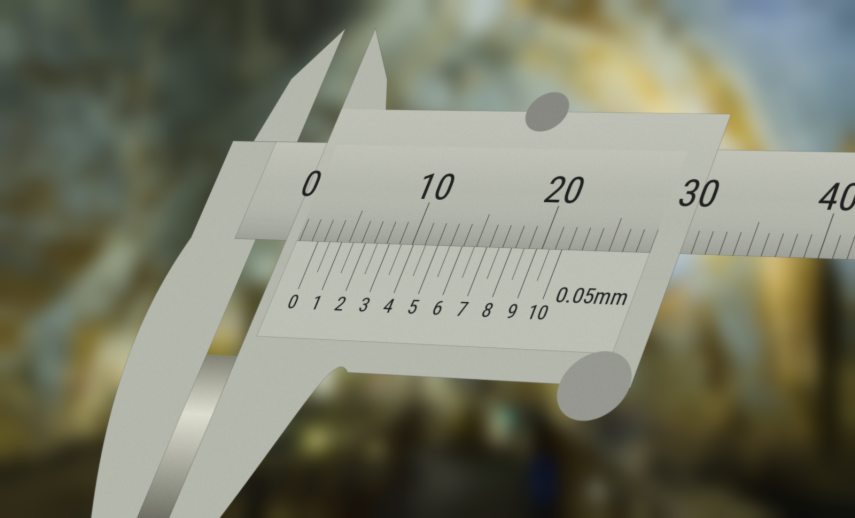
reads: 2.5
